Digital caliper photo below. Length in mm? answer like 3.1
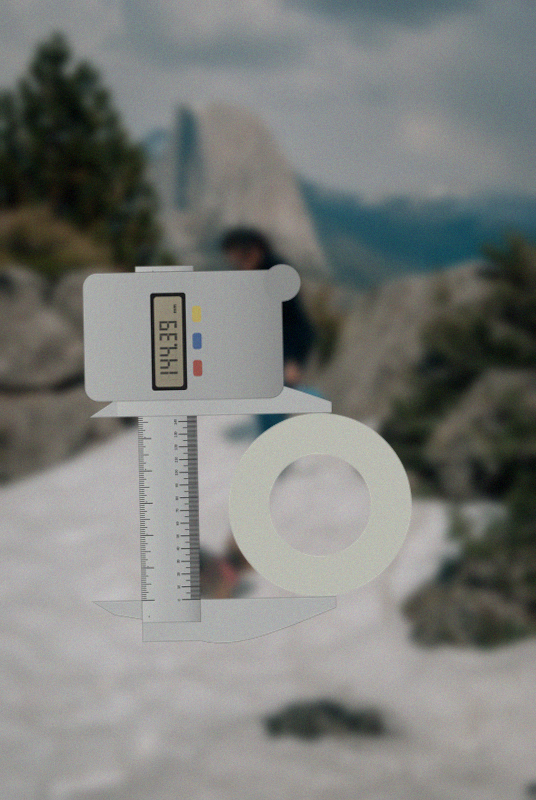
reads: 144.39
